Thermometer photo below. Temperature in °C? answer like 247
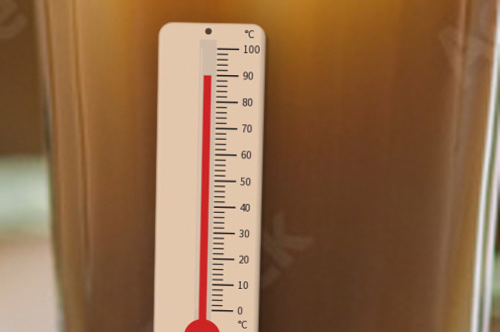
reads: 90
